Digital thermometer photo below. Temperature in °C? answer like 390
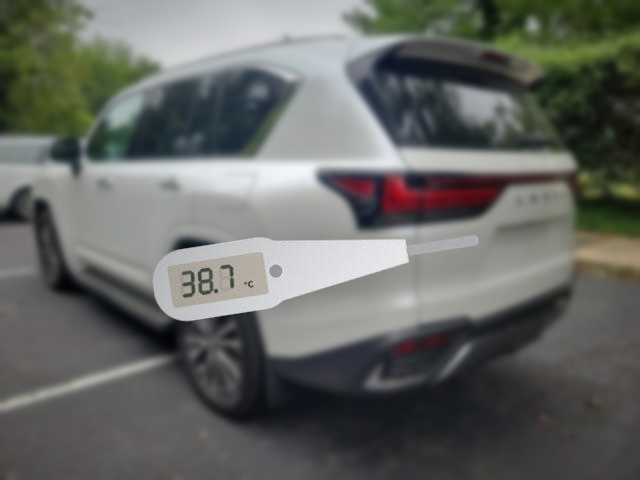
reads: 38.7
